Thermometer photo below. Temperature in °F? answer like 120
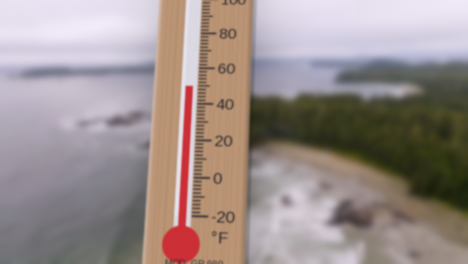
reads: 50
